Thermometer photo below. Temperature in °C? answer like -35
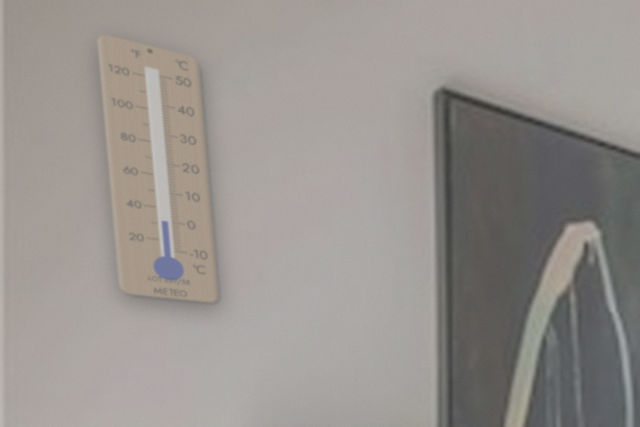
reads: 0
